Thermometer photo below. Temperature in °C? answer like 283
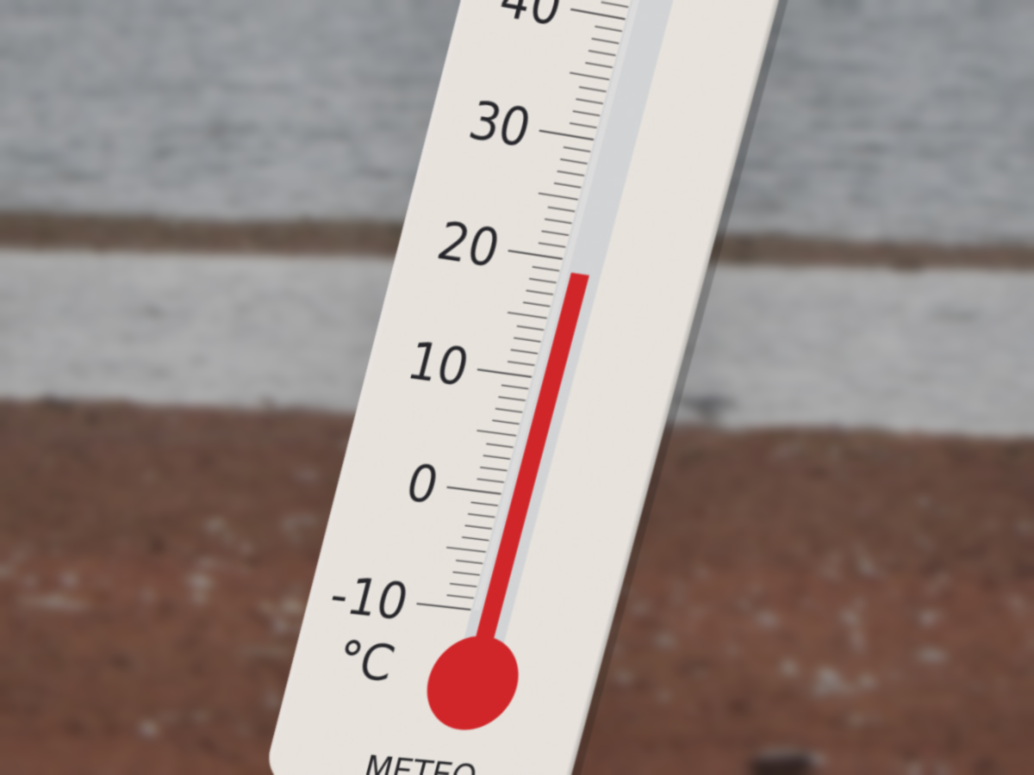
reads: 19
